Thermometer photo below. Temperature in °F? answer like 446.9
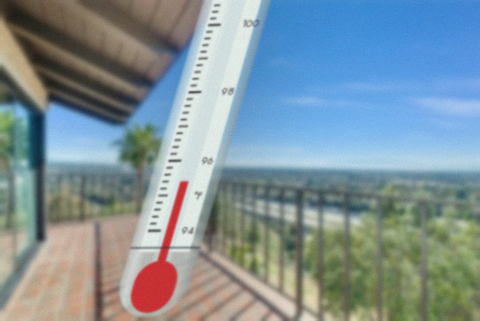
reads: 95.4
